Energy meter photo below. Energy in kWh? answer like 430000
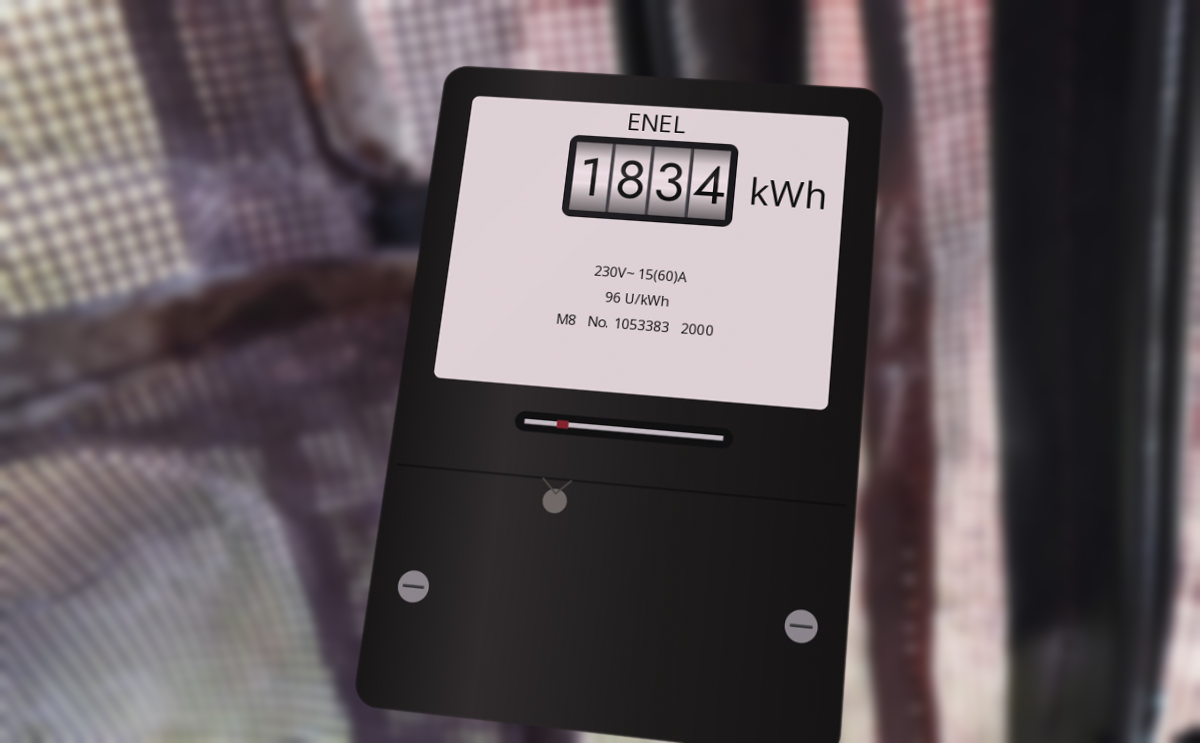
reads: 1834
